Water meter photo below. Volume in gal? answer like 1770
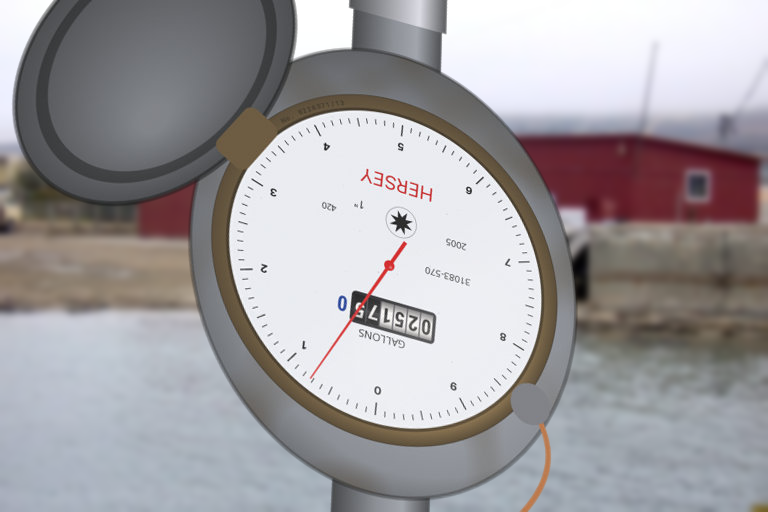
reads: 251750.7
